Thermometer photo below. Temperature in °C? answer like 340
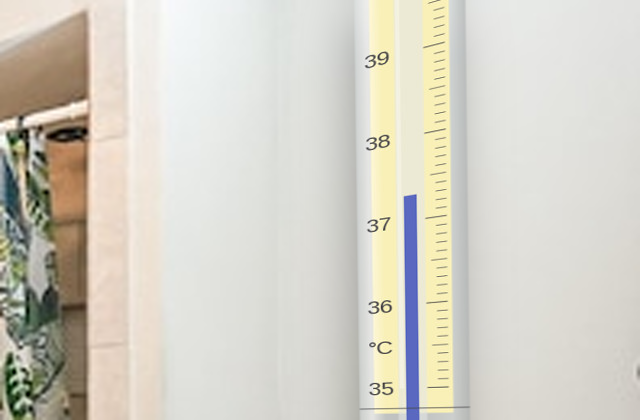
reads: 37.3
